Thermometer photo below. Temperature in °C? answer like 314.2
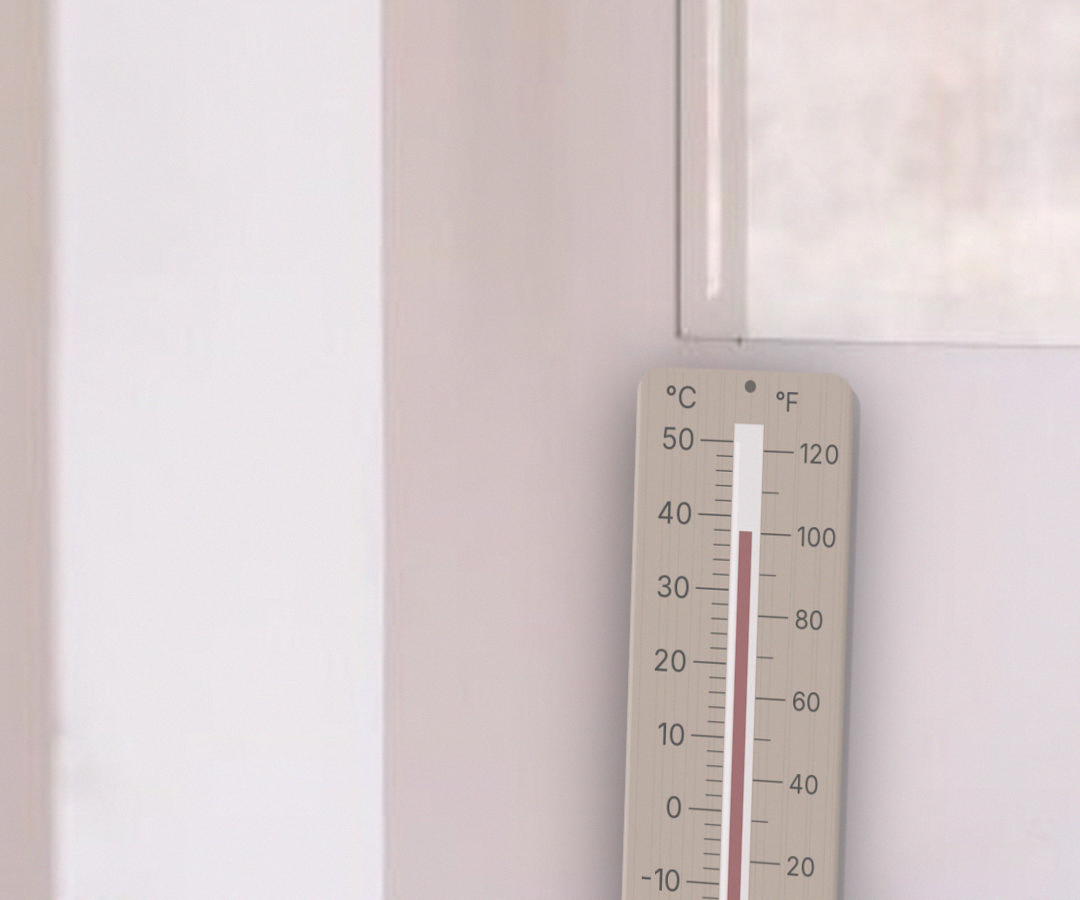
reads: 38
